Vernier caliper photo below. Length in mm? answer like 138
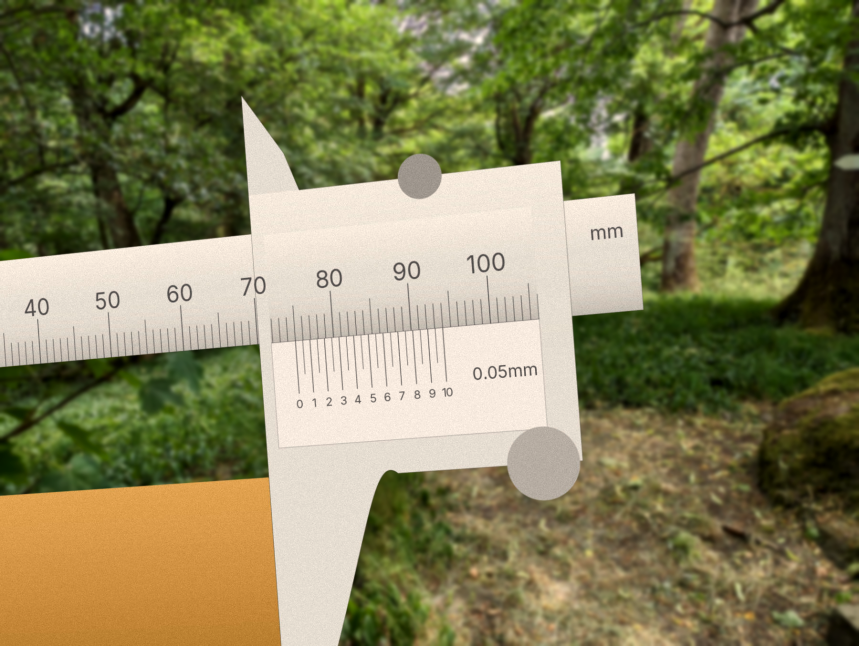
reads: 75.0
